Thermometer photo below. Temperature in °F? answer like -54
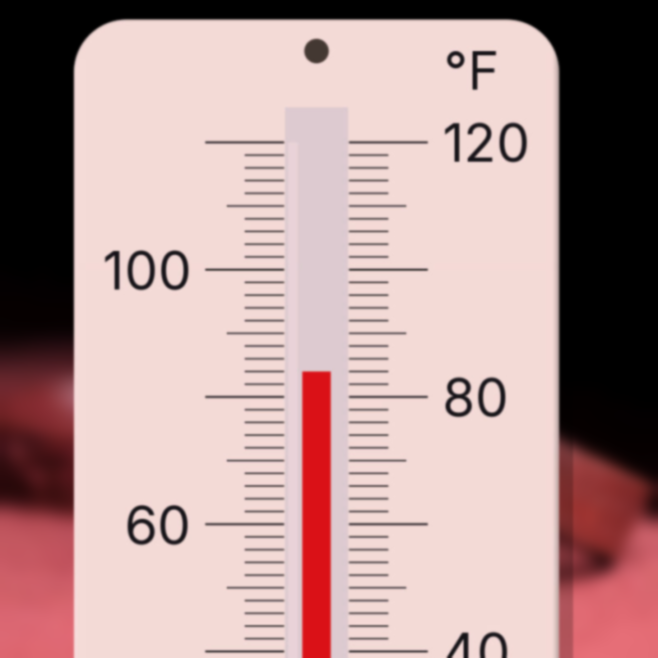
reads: 84
